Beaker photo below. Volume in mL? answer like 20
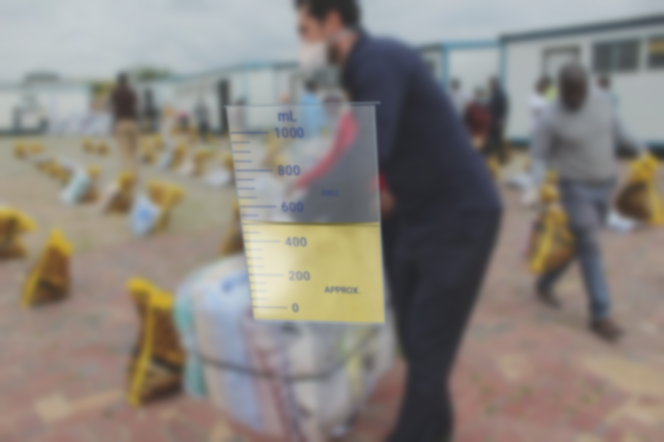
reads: 500
